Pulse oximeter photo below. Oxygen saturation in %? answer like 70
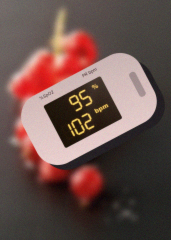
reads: 95
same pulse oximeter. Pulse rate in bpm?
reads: 102
